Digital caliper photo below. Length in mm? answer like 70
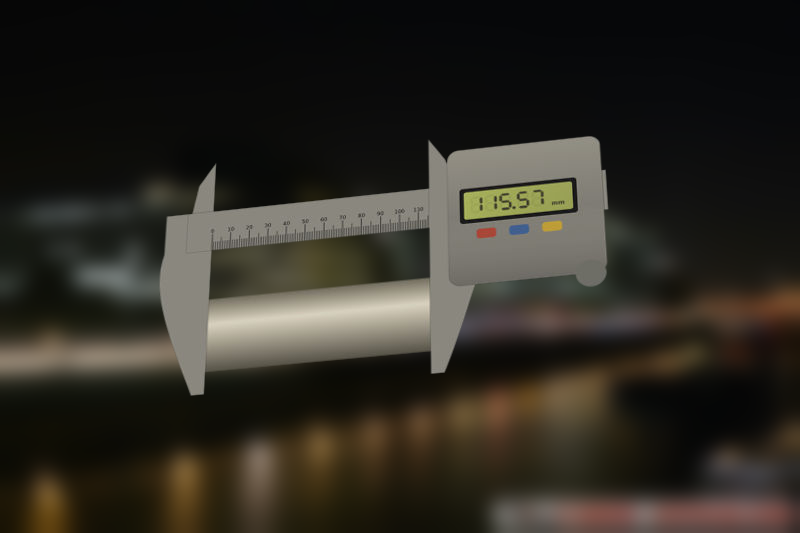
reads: 115.57
